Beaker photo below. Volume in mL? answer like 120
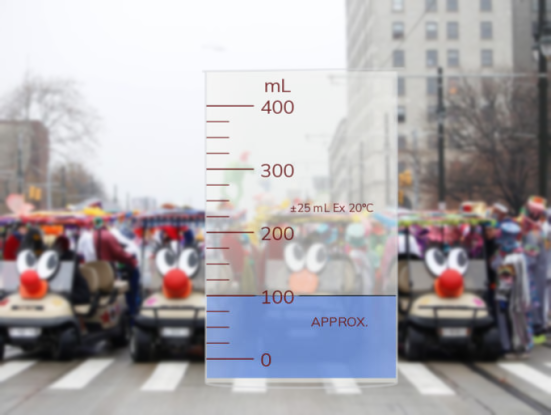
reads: 100
